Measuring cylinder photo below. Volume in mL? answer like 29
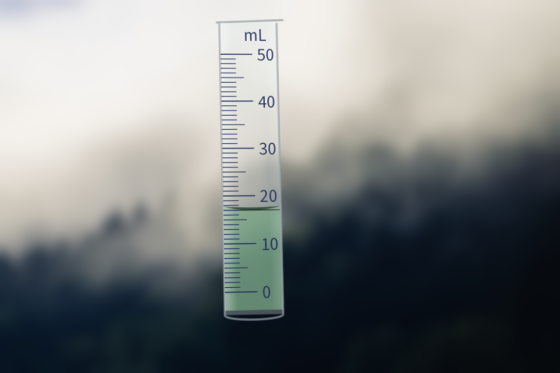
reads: 17
